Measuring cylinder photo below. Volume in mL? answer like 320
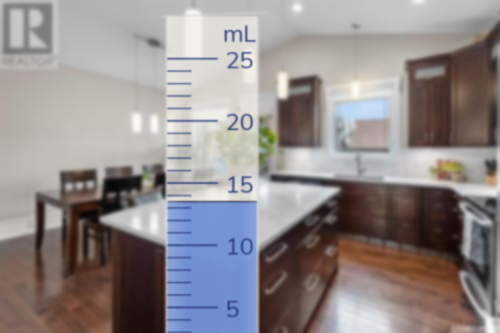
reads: 13.5
